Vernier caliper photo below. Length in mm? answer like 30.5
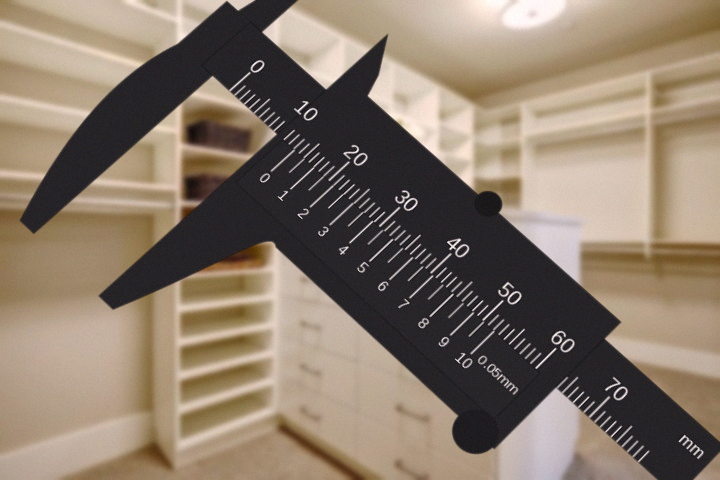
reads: 13.2
